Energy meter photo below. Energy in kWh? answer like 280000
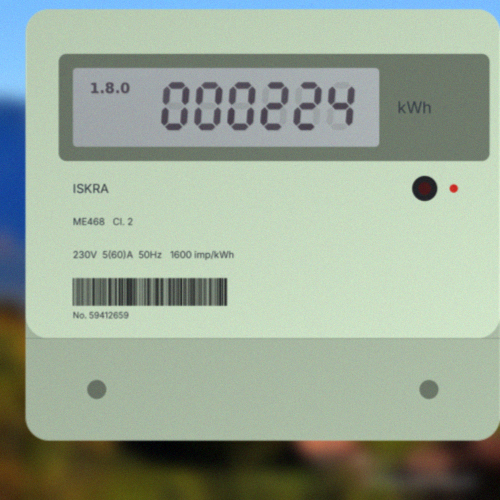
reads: 224
